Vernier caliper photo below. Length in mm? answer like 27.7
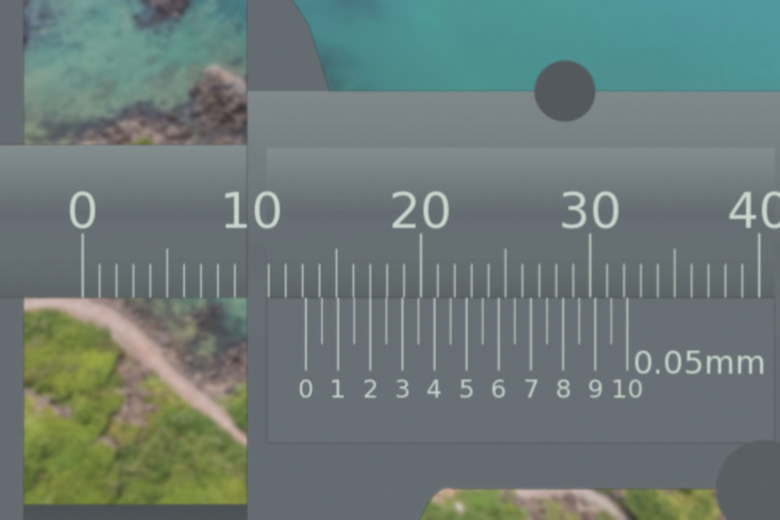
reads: 13.2
